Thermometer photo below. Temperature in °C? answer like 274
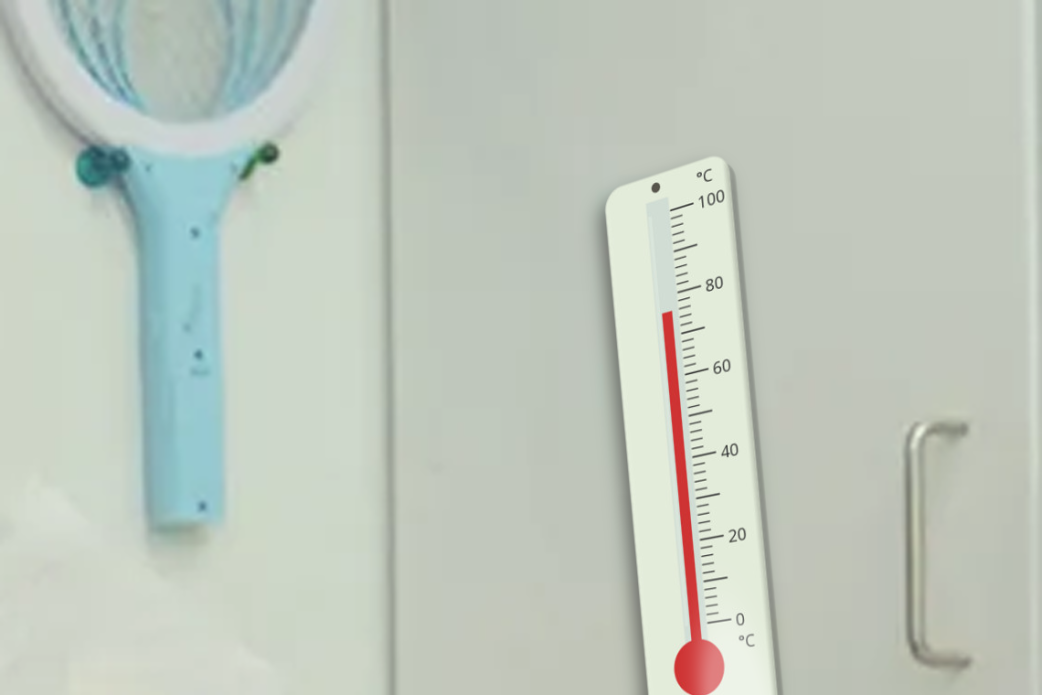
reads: 76
